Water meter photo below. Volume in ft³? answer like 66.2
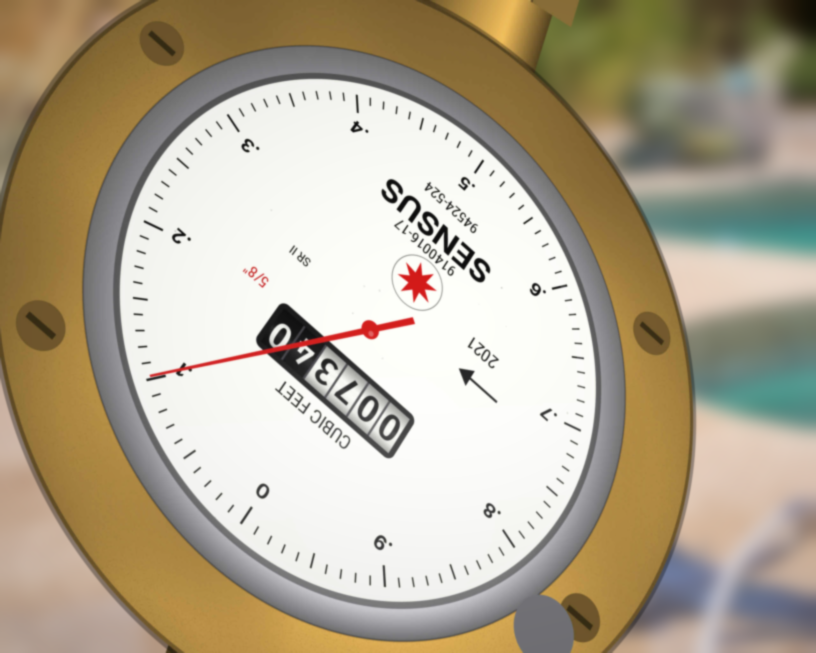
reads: 7340.10
